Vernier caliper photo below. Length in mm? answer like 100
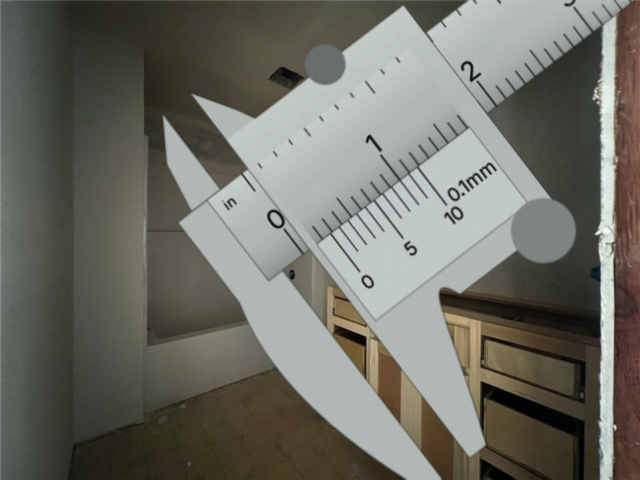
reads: 2.8
